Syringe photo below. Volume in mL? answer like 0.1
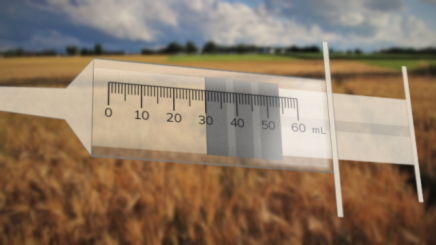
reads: 30
